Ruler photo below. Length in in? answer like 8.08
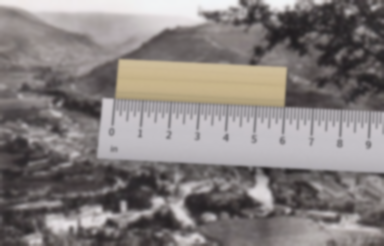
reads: 6
